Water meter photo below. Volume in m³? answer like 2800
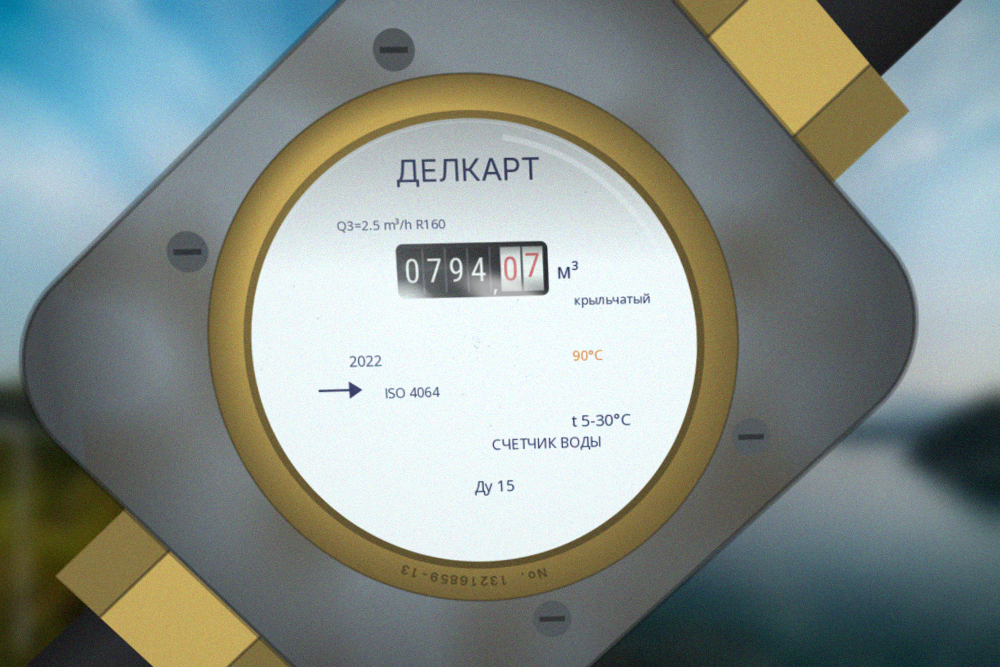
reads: 794.07
